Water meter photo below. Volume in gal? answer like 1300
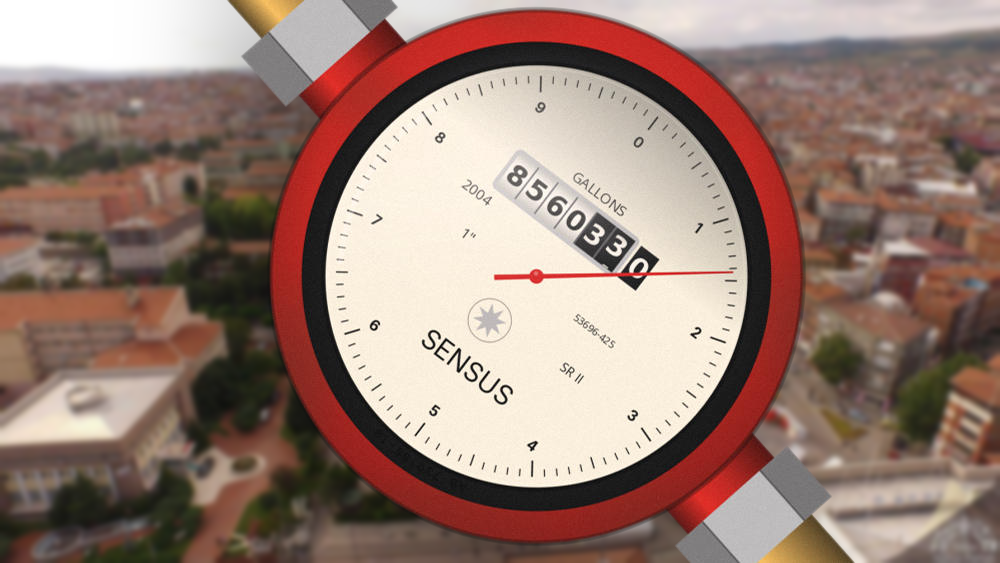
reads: 8560331.4
